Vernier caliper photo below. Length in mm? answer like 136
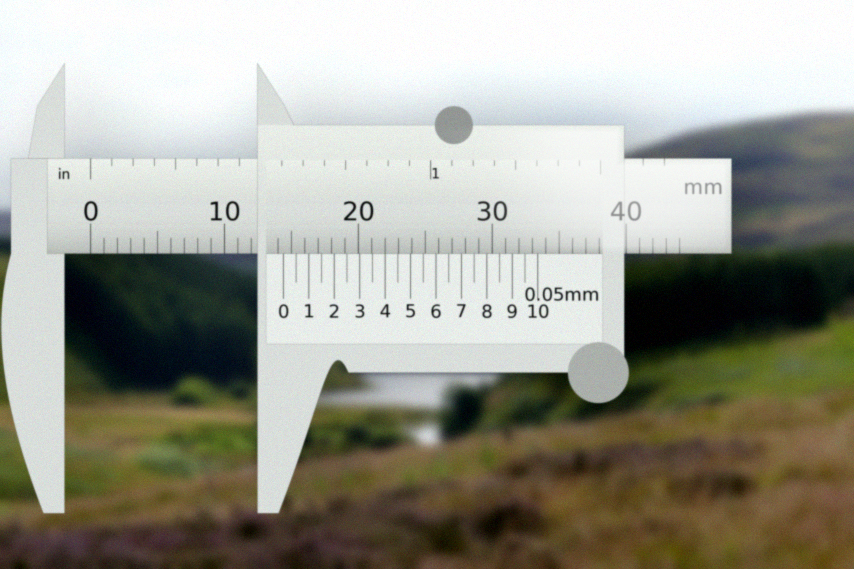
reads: 14.4
